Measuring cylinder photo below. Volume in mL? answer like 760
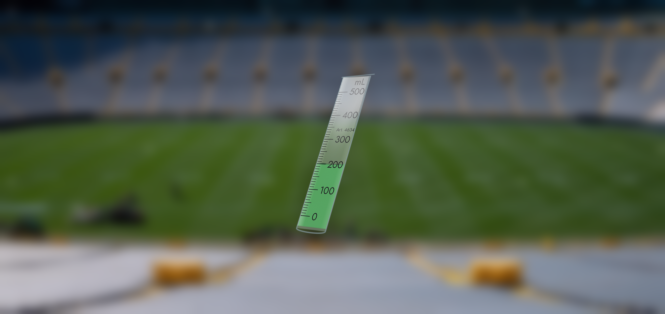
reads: 200
